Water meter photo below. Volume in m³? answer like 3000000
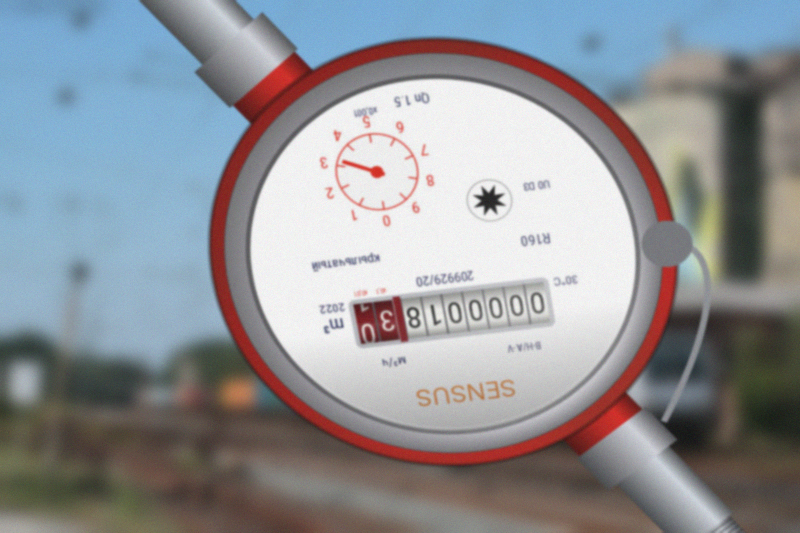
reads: 18.303
